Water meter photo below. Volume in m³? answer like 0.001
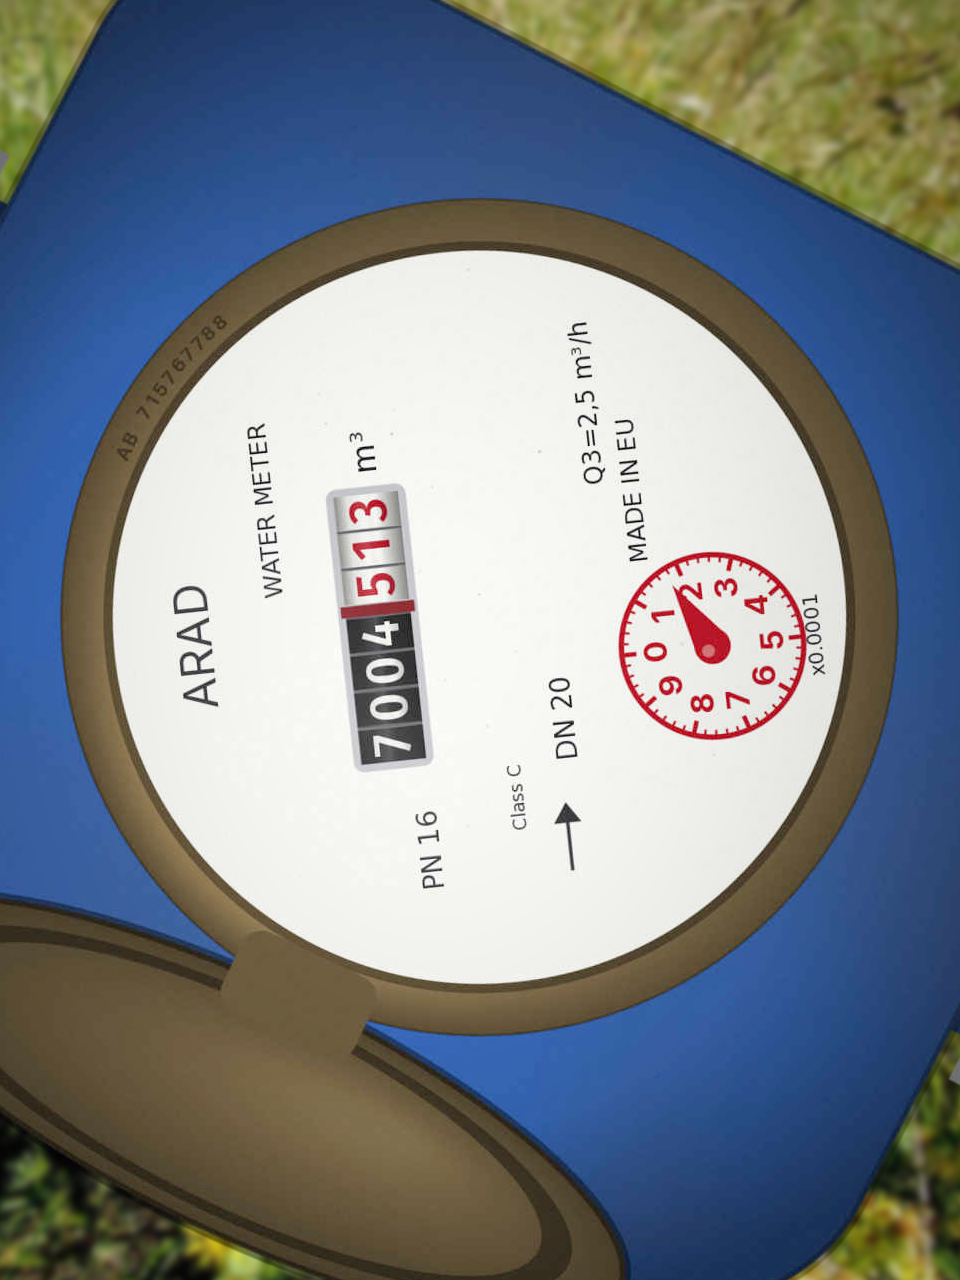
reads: 7004.5131
